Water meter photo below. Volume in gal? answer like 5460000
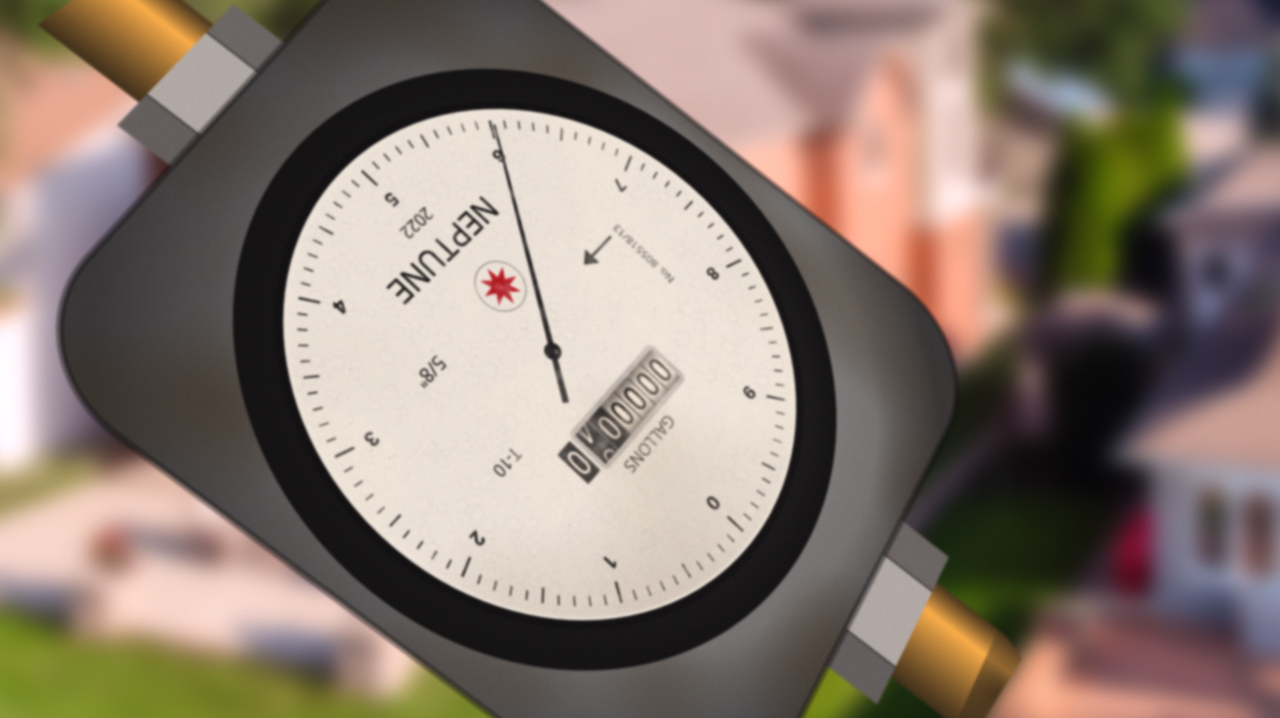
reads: 36.0
